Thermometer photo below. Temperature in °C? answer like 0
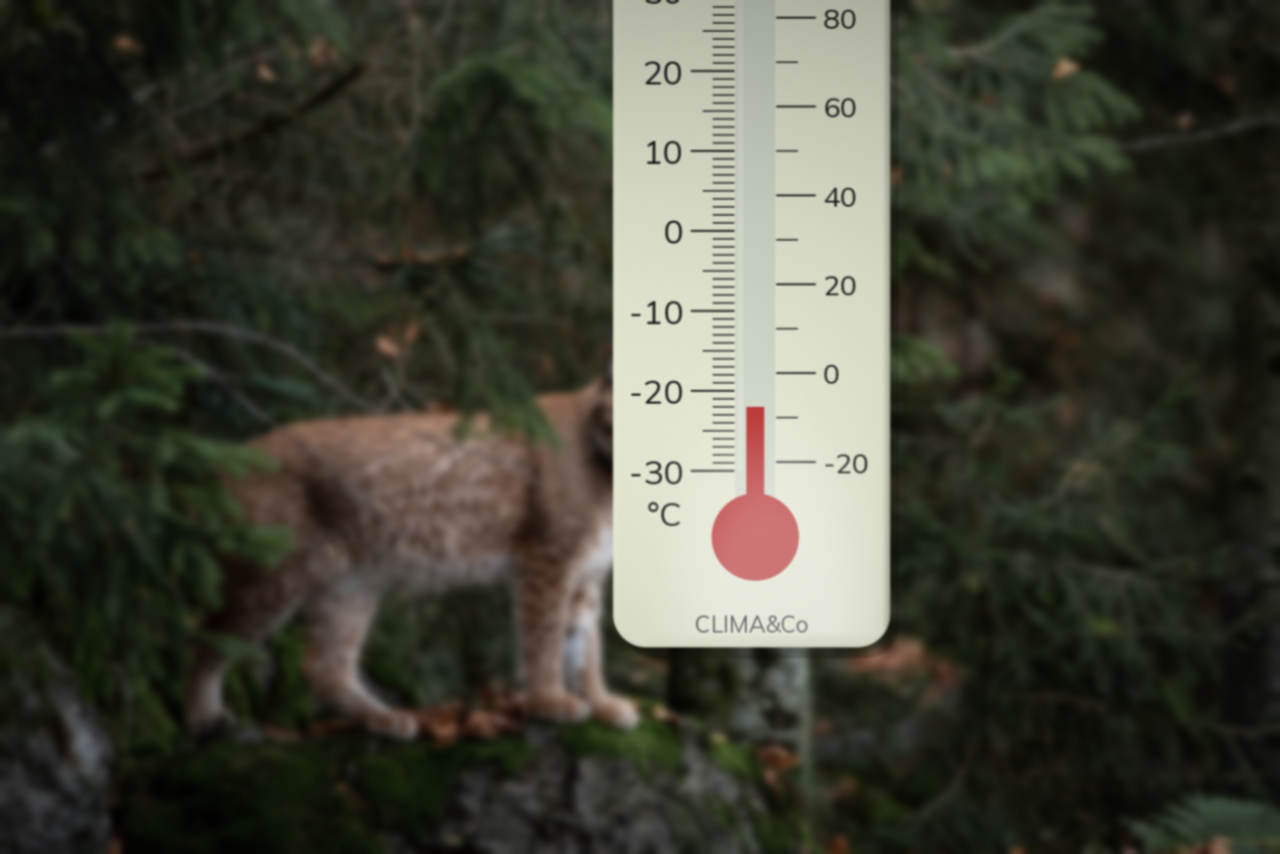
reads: -22
